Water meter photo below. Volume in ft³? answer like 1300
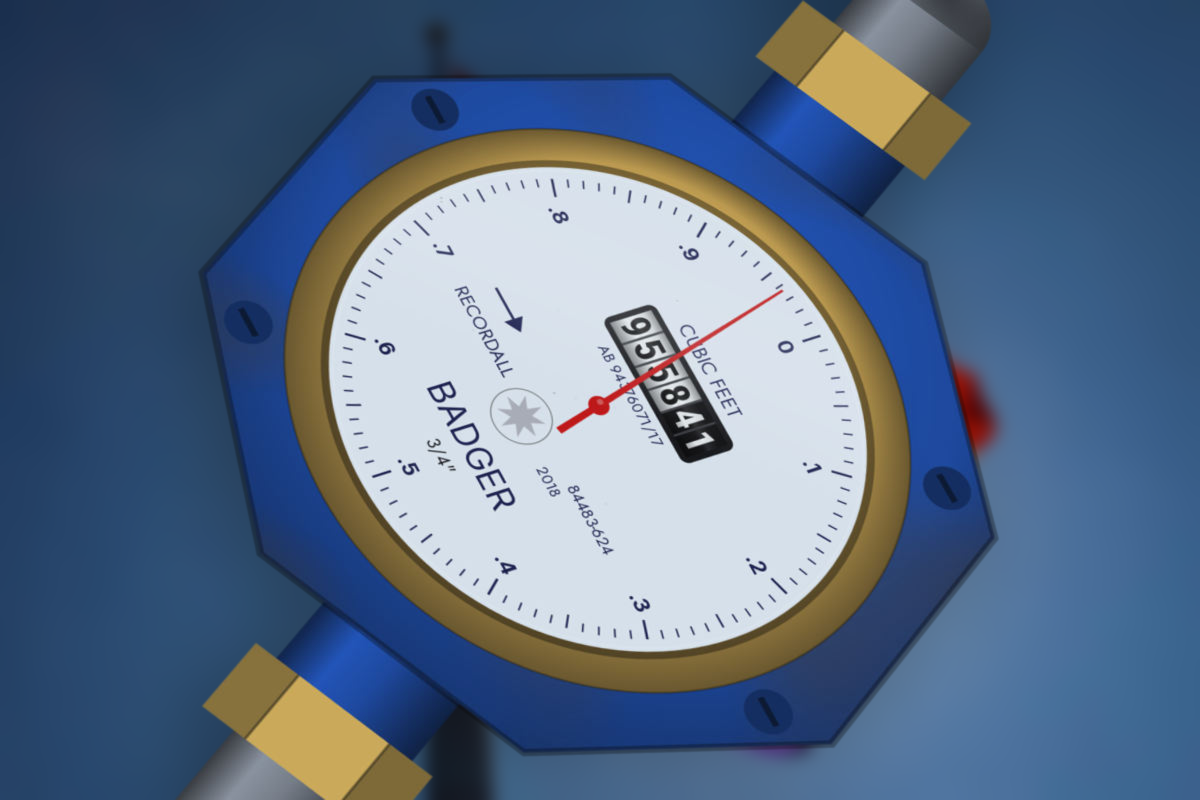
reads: 955840.96
